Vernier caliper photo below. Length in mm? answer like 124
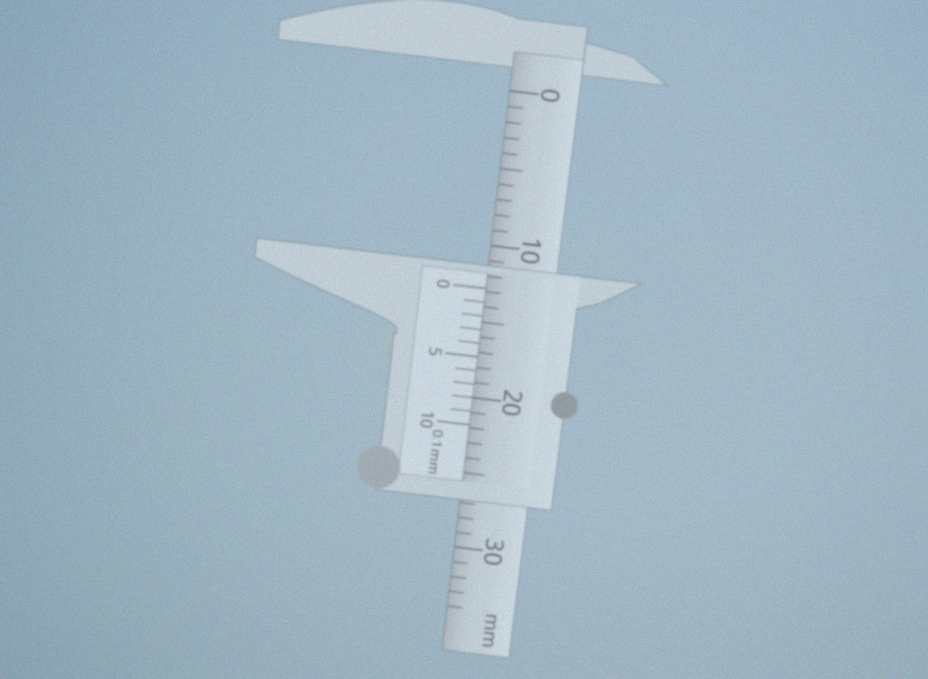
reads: 12.8
